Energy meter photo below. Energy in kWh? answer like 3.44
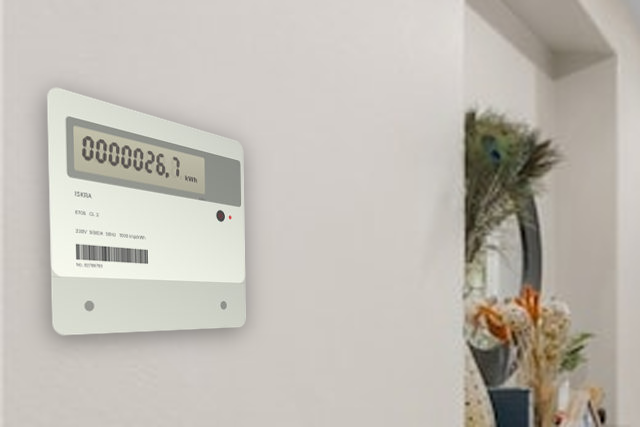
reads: 26.7
